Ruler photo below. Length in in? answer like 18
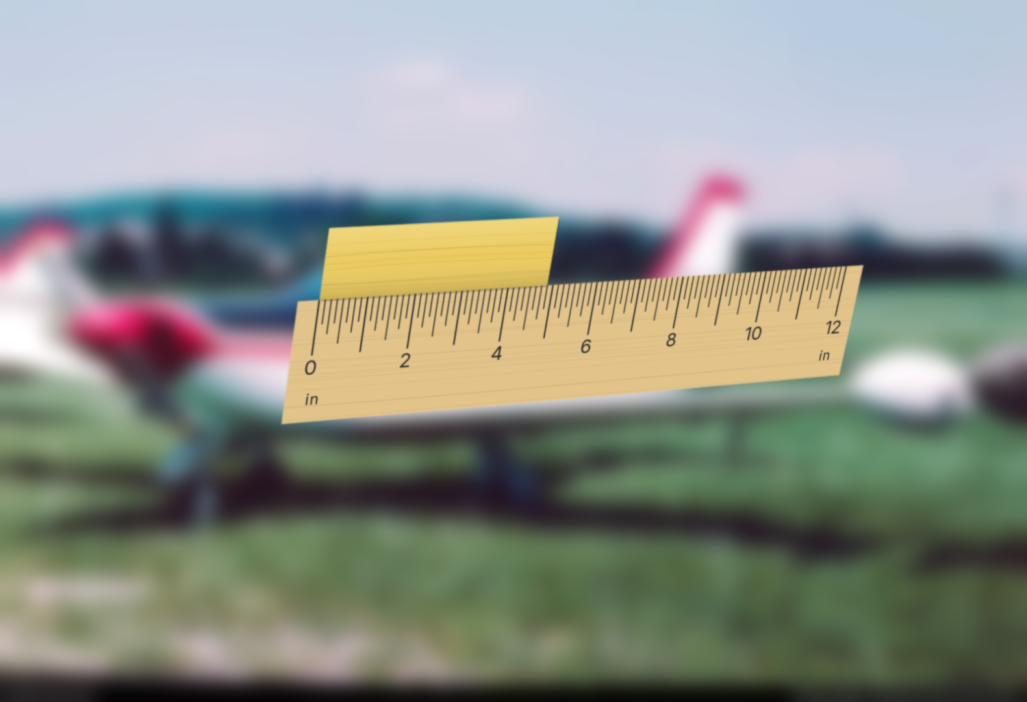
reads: 4.875
